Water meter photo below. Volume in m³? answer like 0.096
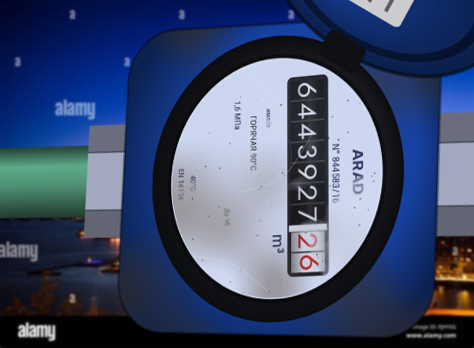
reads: 6443927.26
